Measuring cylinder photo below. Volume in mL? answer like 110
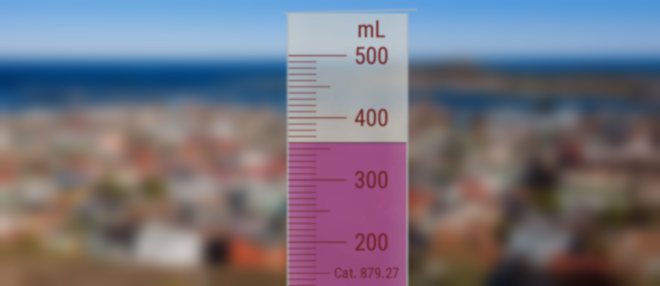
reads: 360
